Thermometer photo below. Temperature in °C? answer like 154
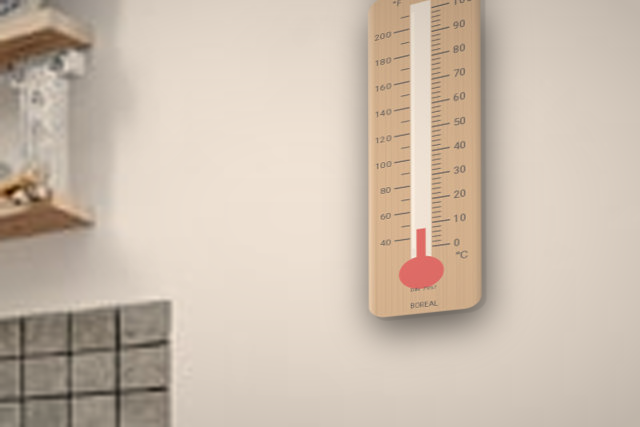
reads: 8
